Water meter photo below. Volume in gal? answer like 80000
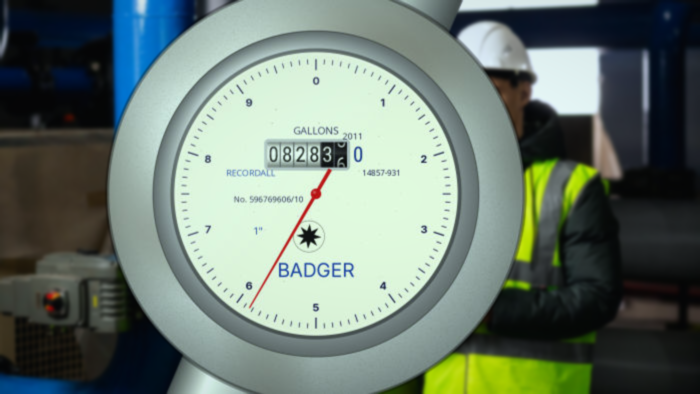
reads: 828355.8
